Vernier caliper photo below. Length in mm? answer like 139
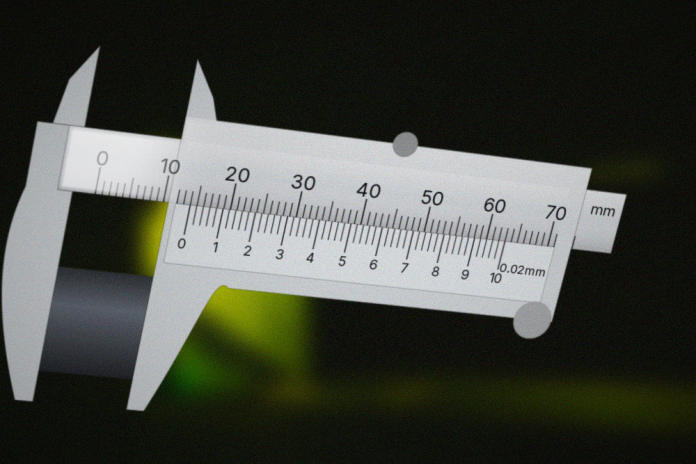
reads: 14.0
